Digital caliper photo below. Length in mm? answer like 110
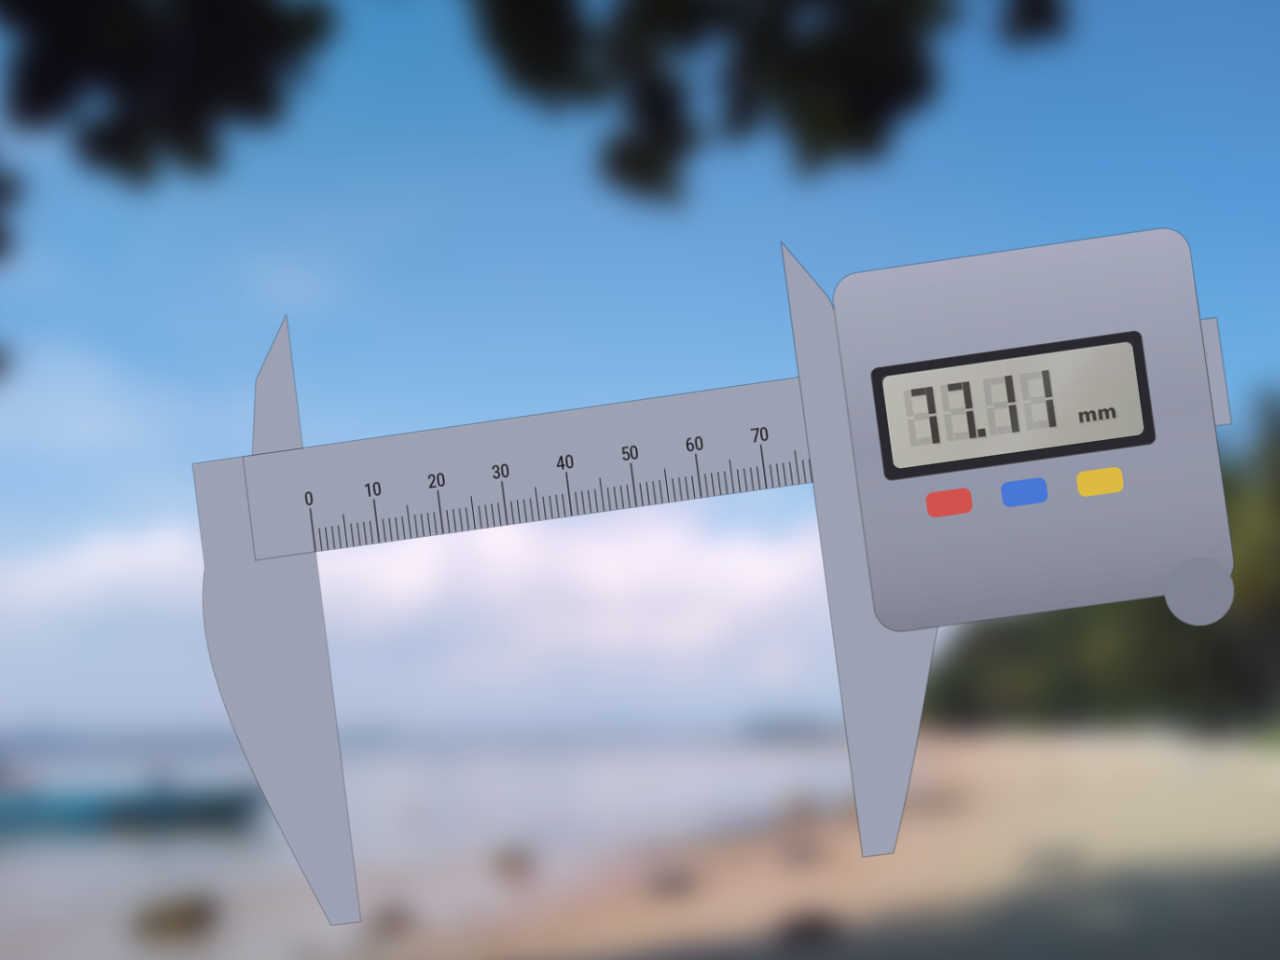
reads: 77.11
